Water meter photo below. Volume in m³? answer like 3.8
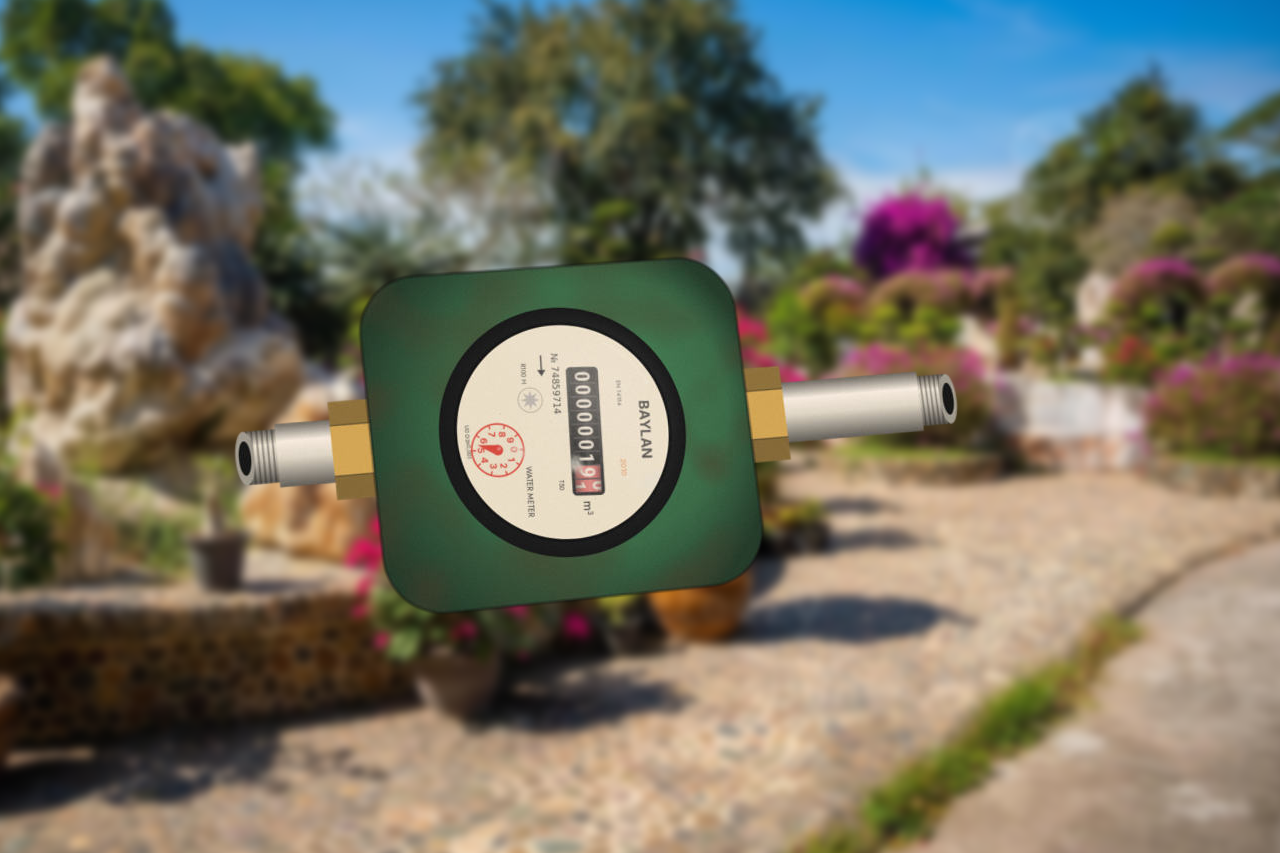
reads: 1.905
